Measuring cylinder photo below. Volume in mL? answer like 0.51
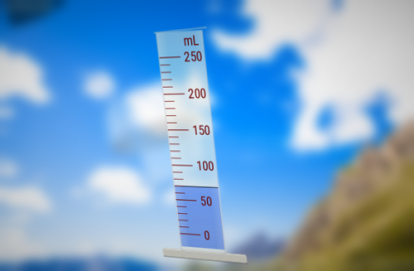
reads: 70
